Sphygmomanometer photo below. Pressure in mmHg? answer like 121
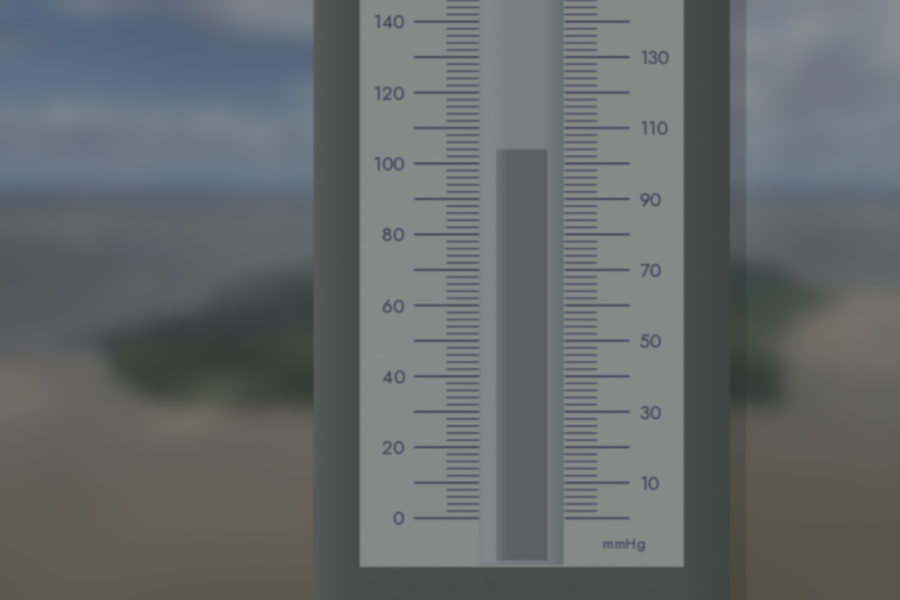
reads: 104
